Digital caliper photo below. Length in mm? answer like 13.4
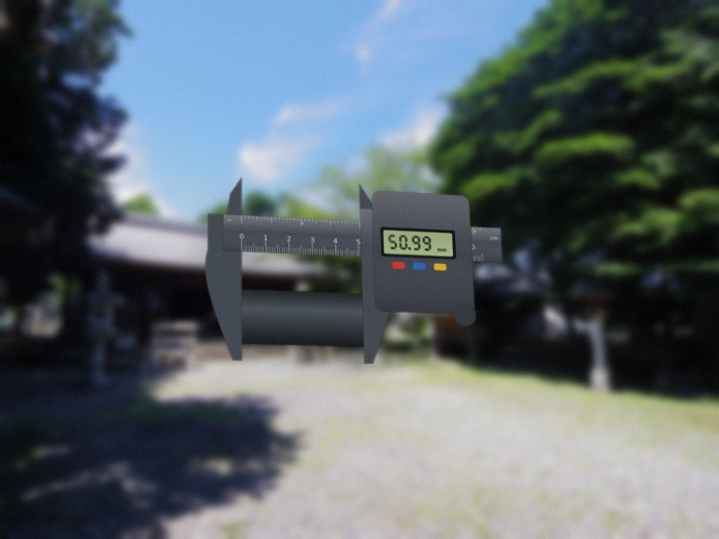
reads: 50.99
